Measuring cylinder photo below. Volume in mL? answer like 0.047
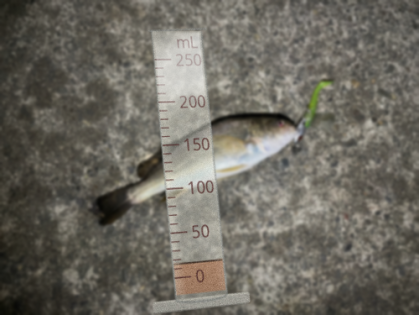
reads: 15
